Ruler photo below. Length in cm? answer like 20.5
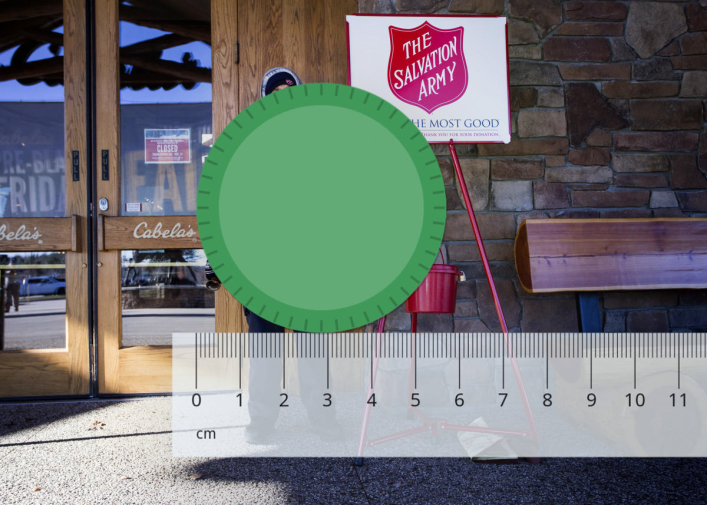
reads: 5.7
